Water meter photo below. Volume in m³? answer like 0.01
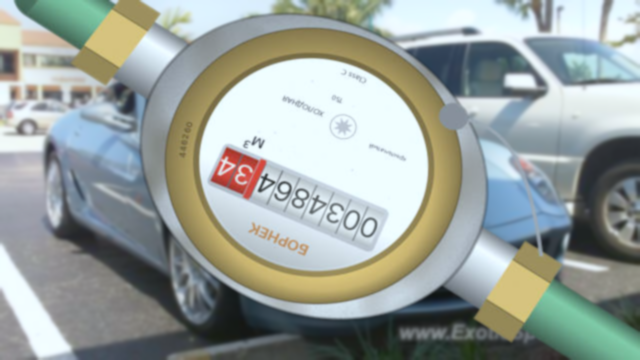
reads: 34864.34
